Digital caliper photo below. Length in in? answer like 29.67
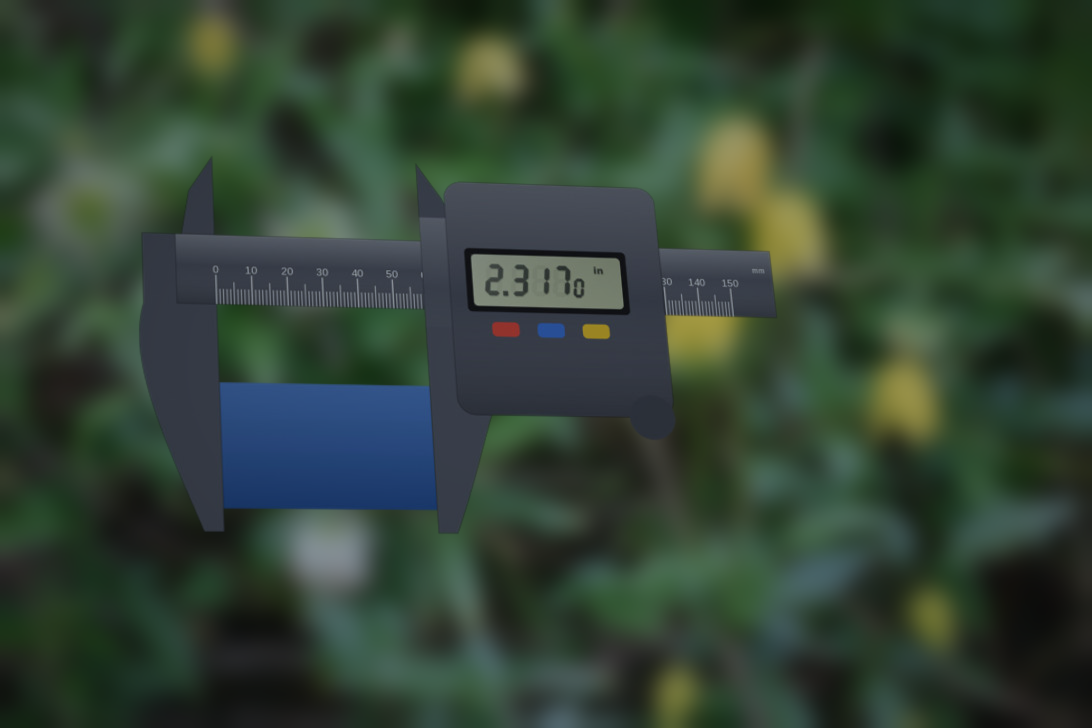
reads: 2.3170
